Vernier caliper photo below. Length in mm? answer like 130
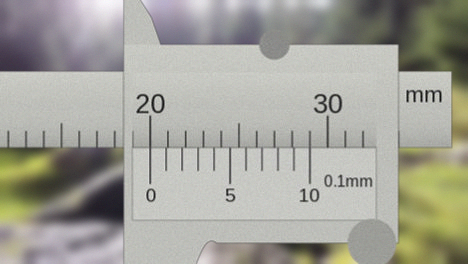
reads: 20.0
